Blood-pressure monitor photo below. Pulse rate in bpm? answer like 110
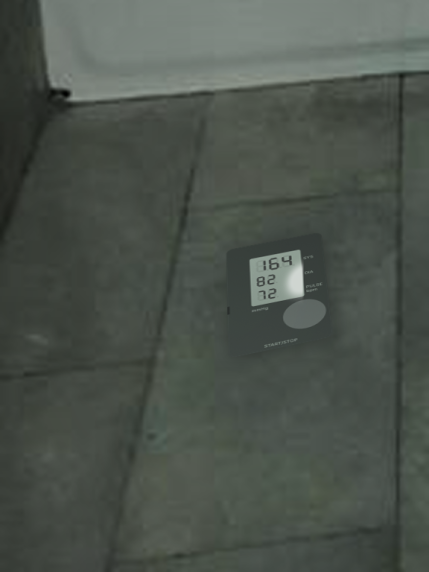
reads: 72
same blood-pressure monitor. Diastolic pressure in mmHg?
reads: 82
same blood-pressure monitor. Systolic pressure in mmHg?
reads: 164
